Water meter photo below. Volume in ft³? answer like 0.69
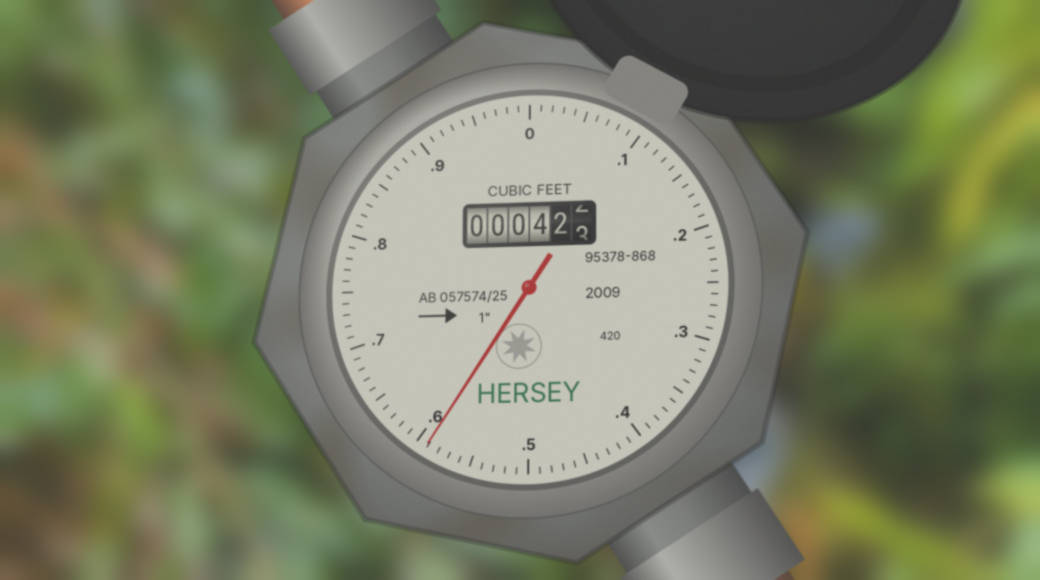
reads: 422.59
